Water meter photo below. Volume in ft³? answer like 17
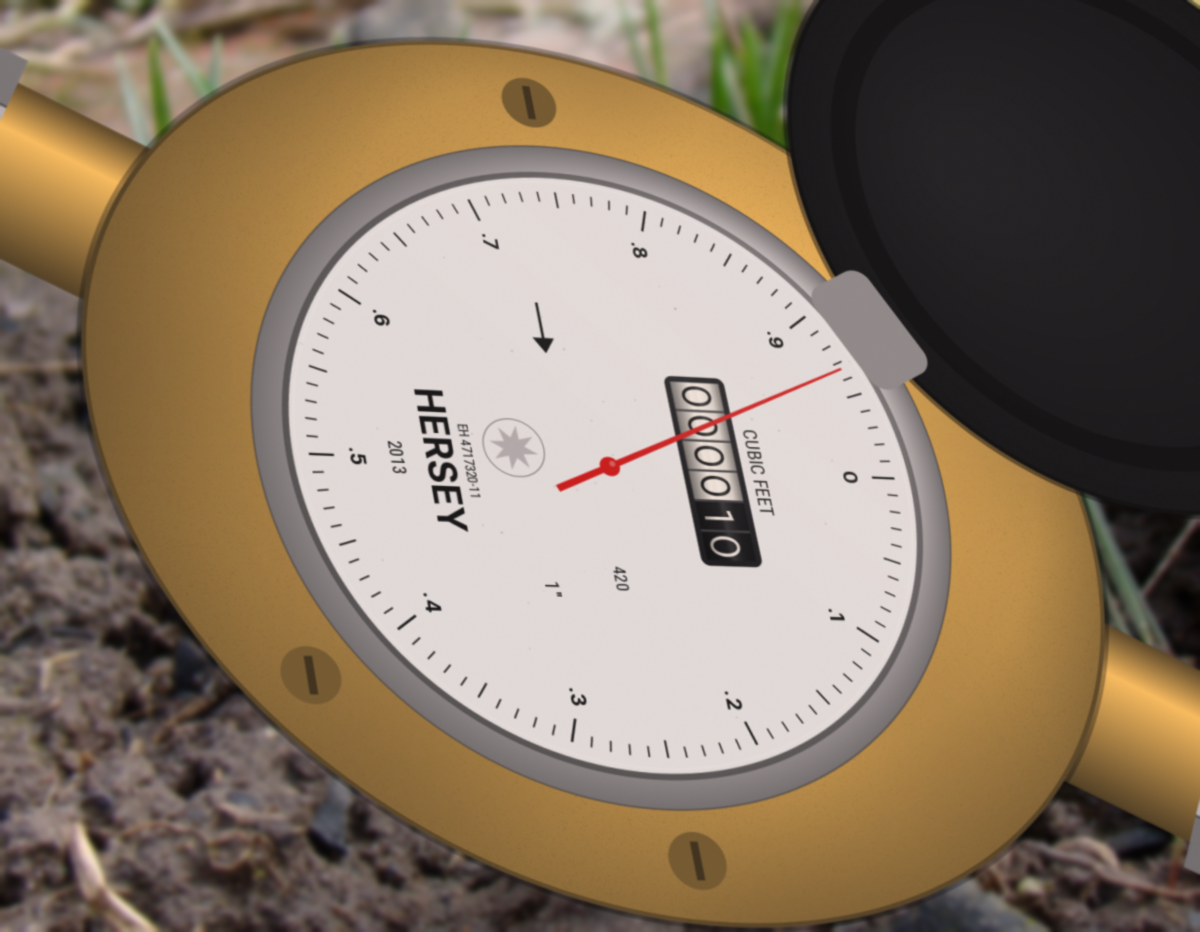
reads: 9.93
